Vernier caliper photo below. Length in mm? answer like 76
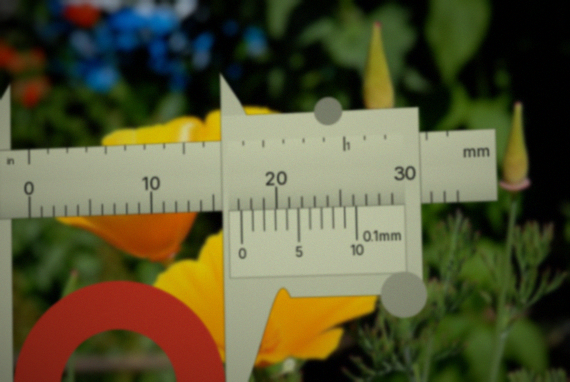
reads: 17.2
